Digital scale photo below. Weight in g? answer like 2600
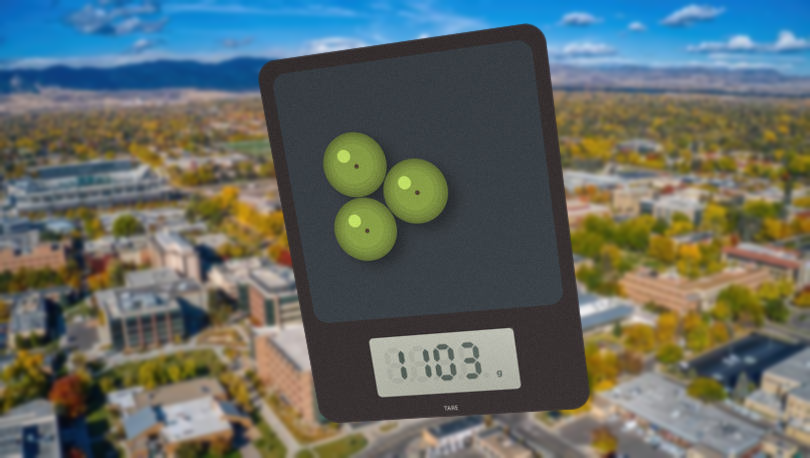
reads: 1103
